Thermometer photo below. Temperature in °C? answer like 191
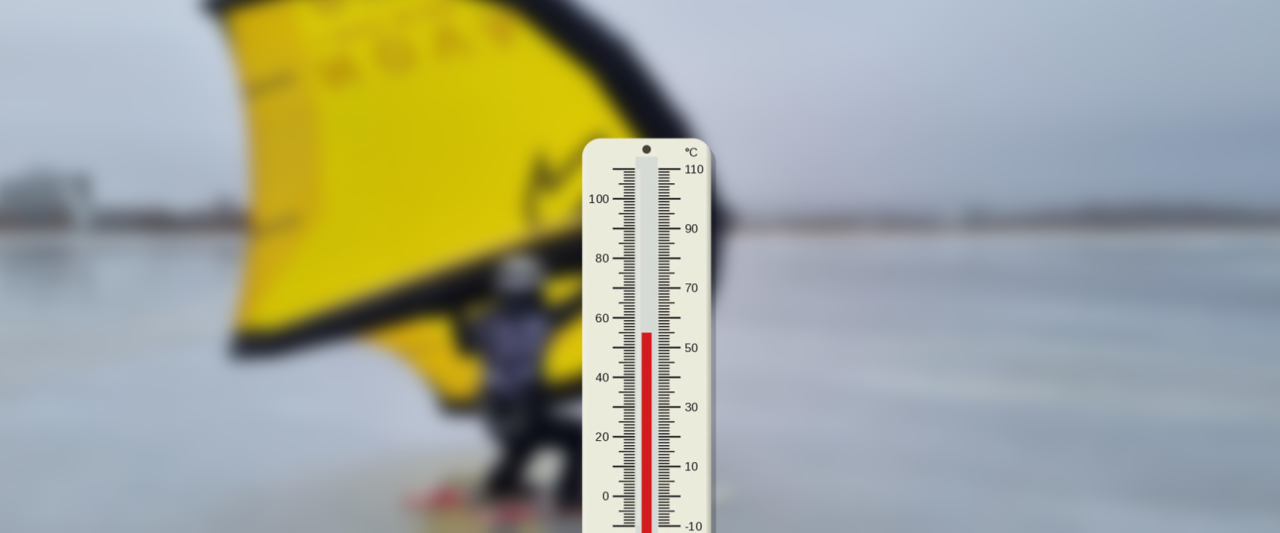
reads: 55
